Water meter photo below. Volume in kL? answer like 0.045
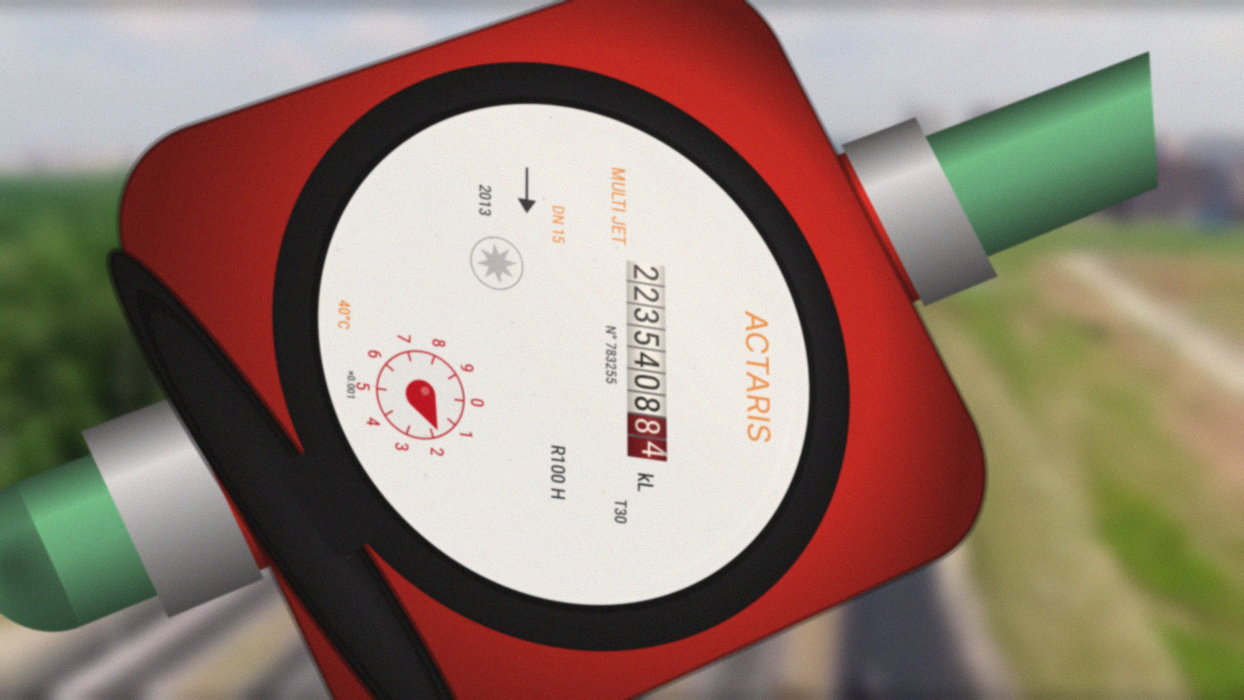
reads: 2235408.841
